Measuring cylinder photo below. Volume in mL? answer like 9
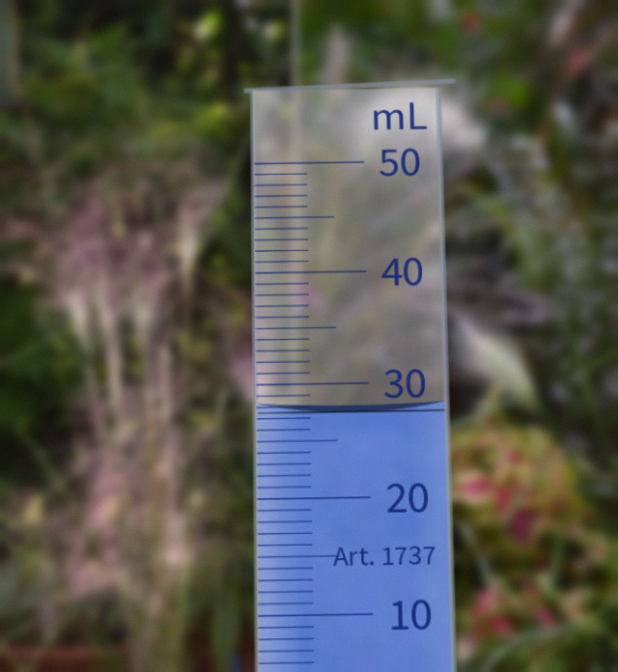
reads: 27.5
